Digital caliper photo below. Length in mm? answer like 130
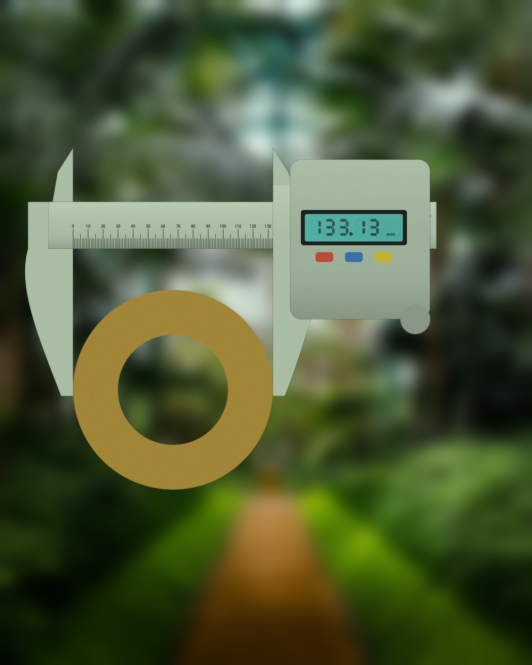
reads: 133.13
